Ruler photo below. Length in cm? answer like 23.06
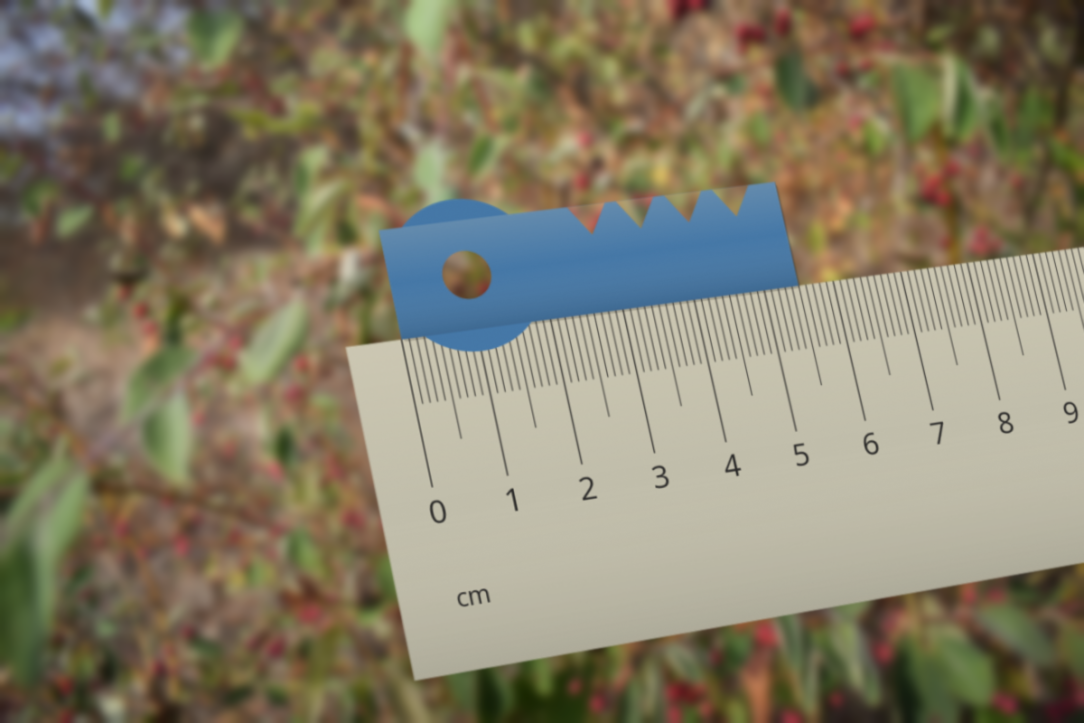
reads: 5.5
